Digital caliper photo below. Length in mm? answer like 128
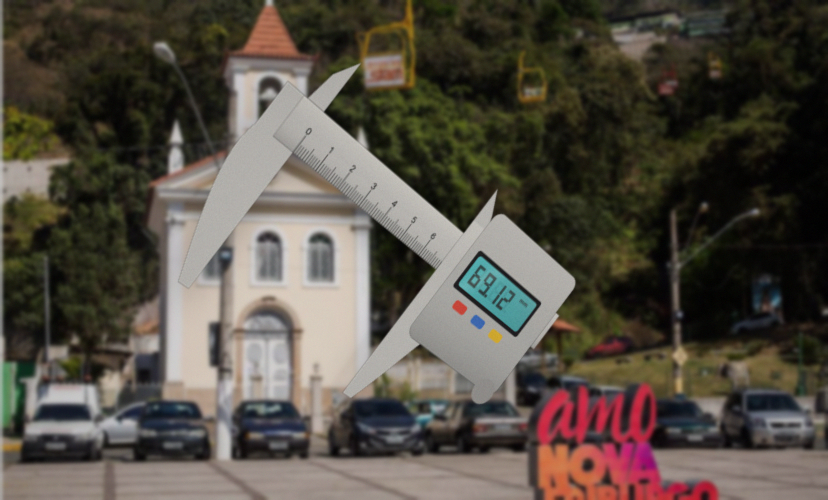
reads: 69.12
